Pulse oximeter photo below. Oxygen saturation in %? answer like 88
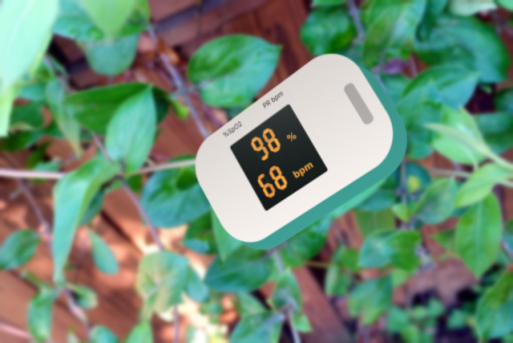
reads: 98
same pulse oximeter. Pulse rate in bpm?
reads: 68
